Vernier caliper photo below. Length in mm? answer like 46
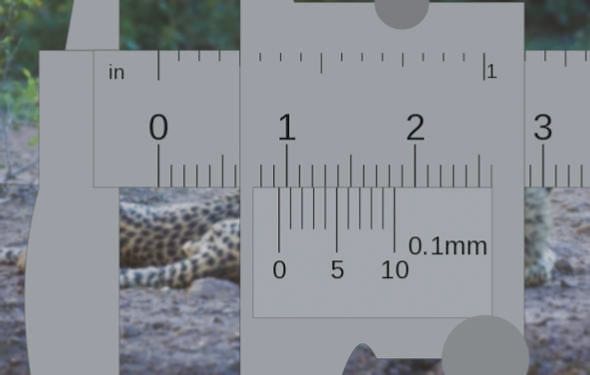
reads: 9.4
